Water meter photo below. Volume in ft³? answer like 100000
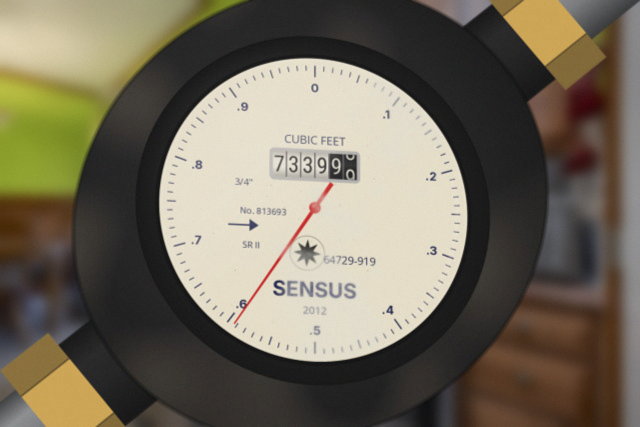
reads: 733998.59
